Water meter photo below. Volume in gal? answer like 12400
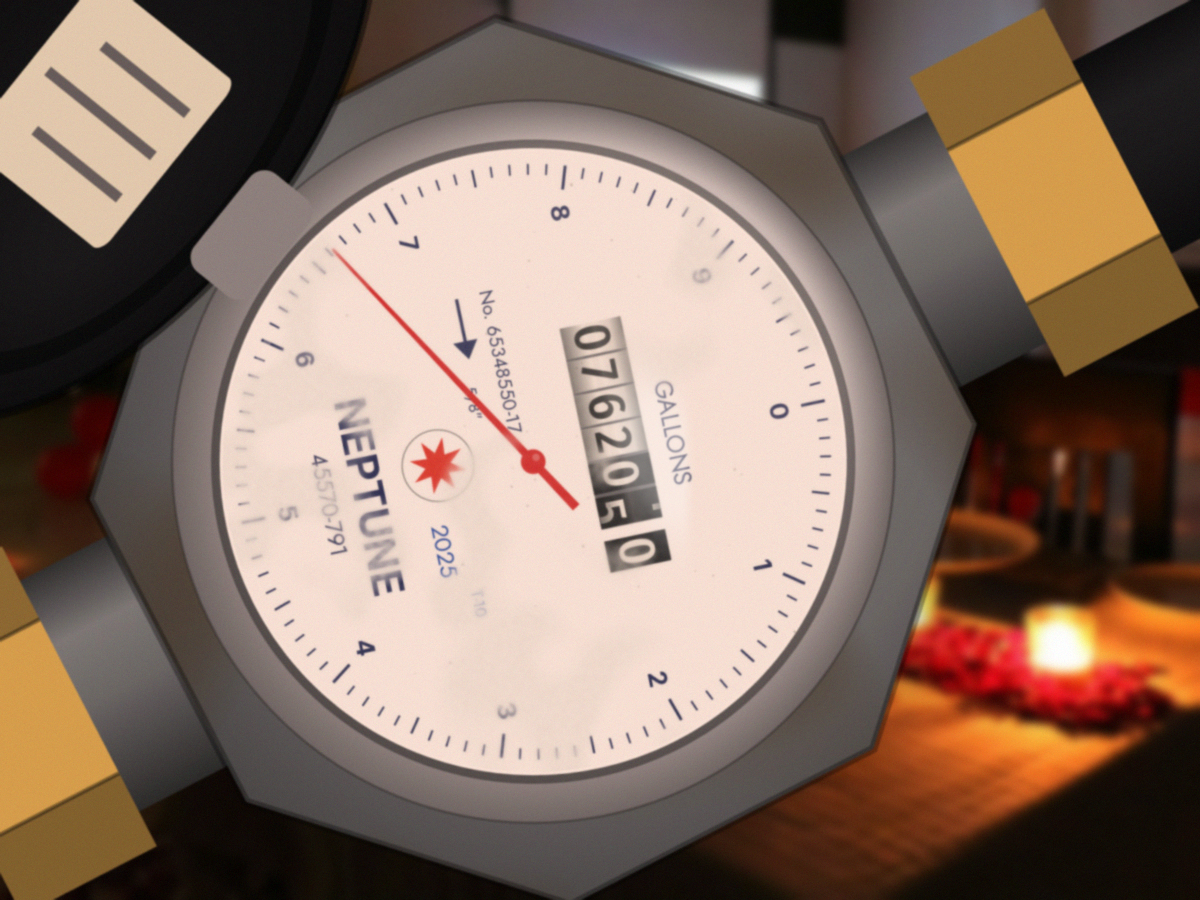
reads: 762046.6
